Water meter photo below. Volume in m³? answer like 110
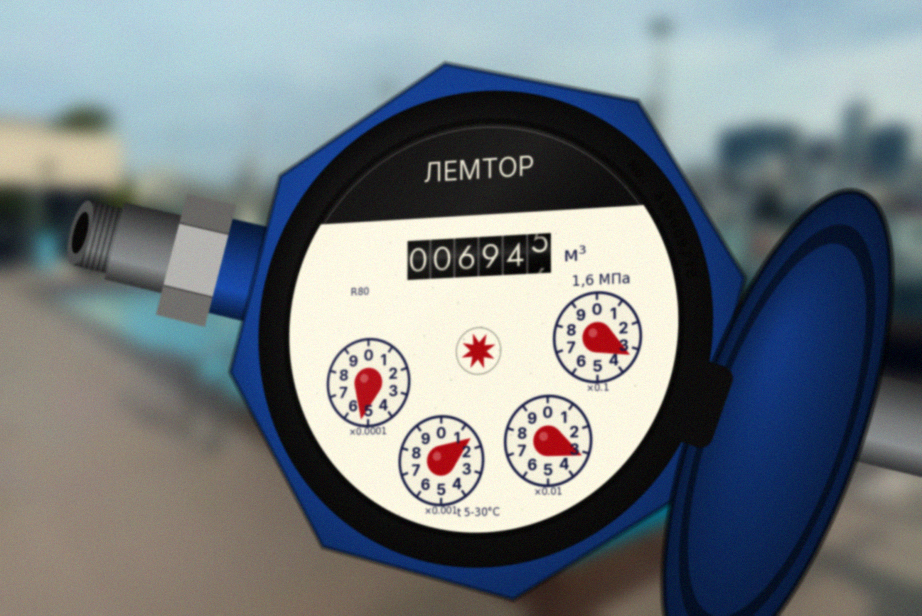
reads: 6945.3315
